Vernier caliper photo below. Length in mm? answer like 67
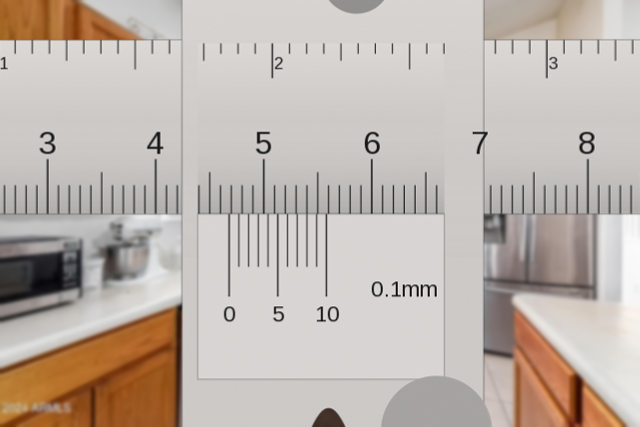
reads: 46.8
